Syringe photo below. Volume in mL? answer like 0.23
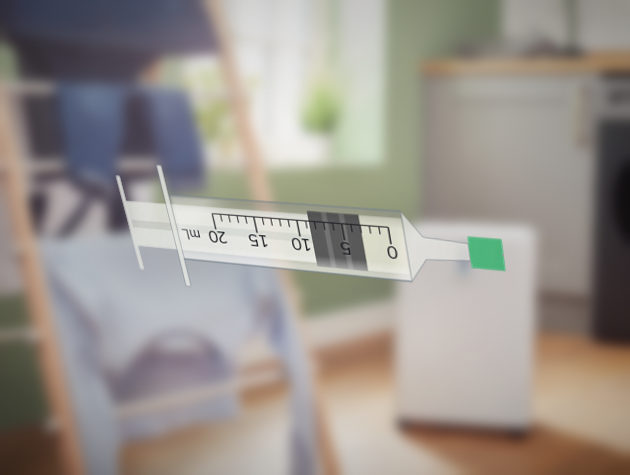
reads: 3
